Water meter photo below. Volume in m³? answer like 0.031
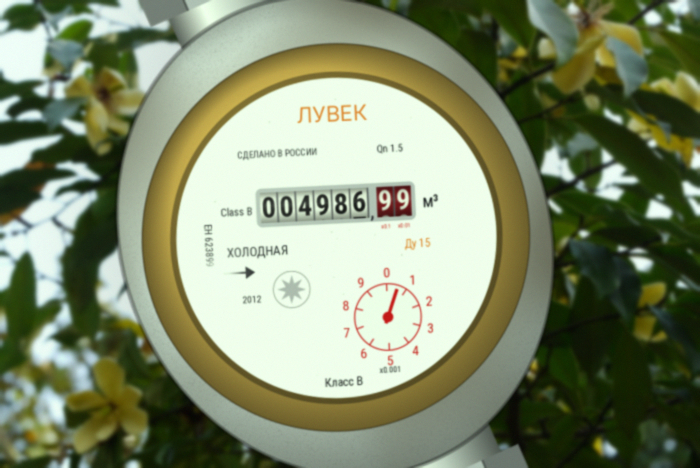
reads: 4986.990
